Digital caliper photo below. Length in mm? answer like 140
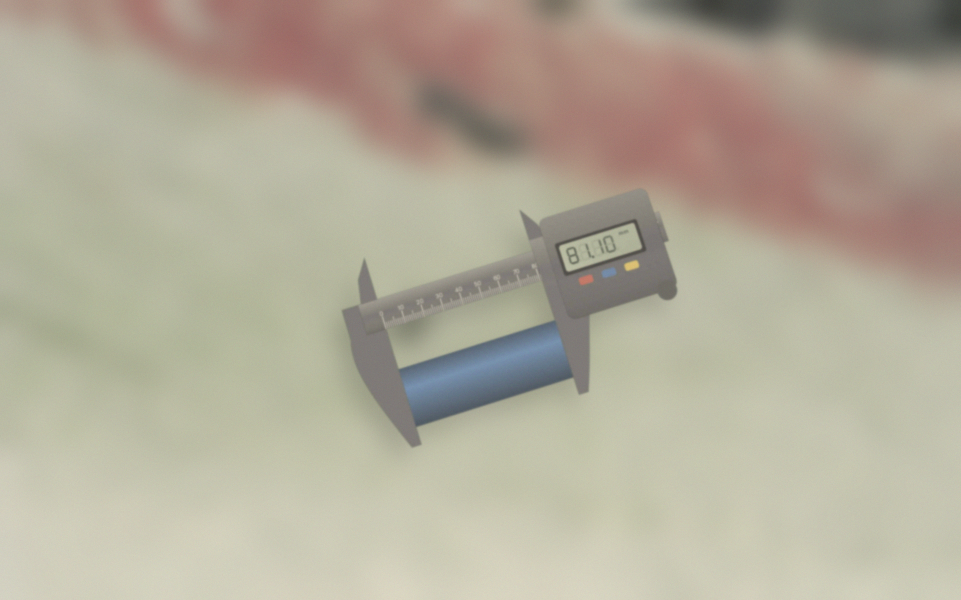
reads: 81.10
